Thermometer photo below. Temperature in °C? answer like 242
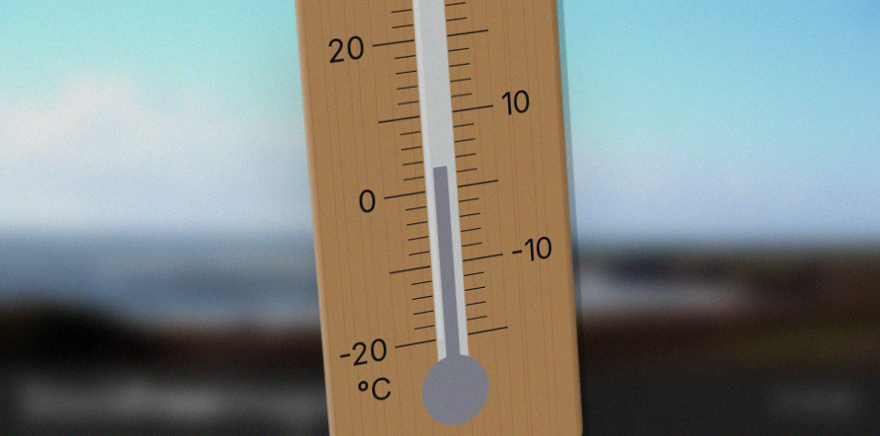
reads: 3
